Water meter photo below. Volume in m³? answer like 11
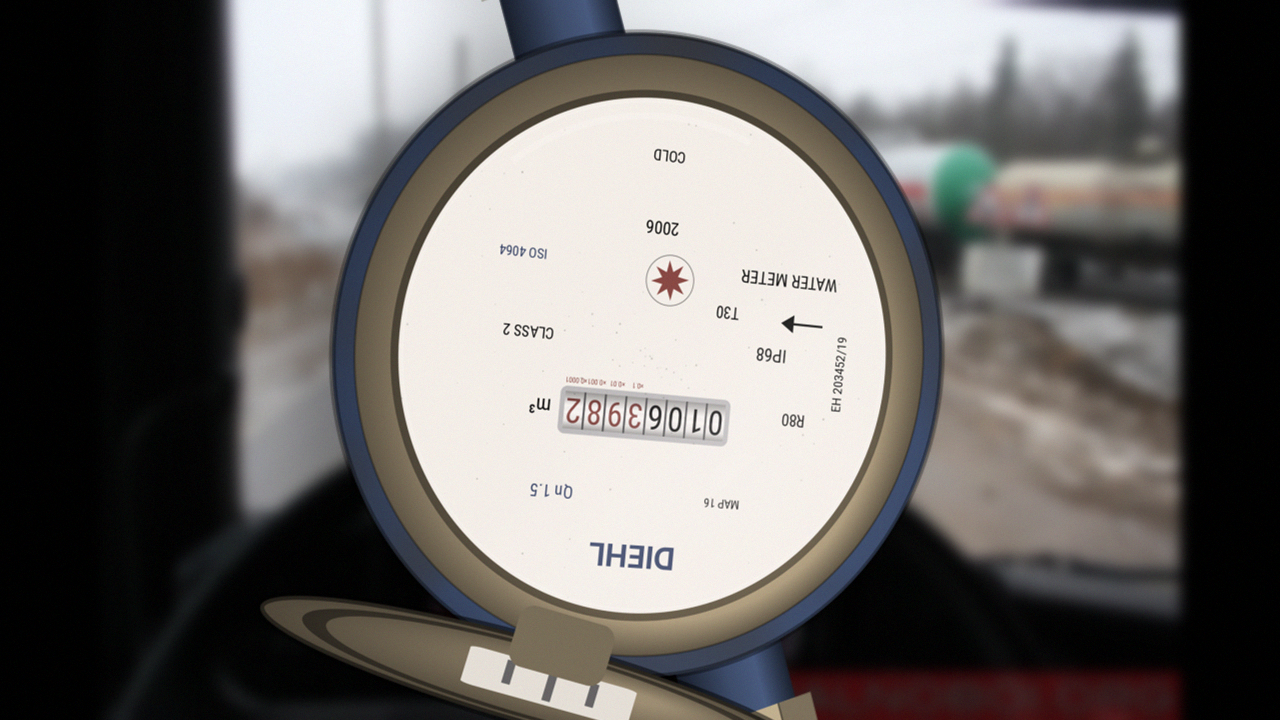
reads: 106.3982
